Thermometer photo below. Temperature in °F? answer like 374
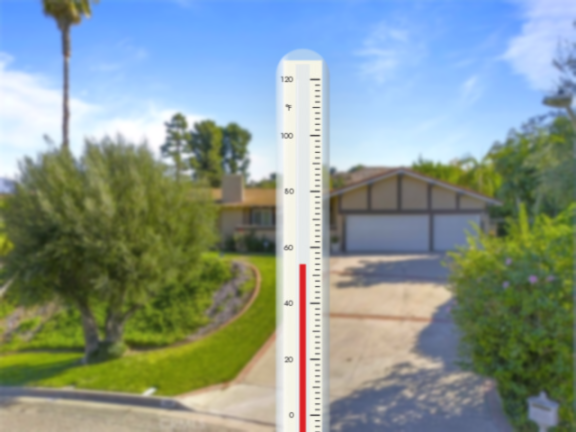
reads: 54
